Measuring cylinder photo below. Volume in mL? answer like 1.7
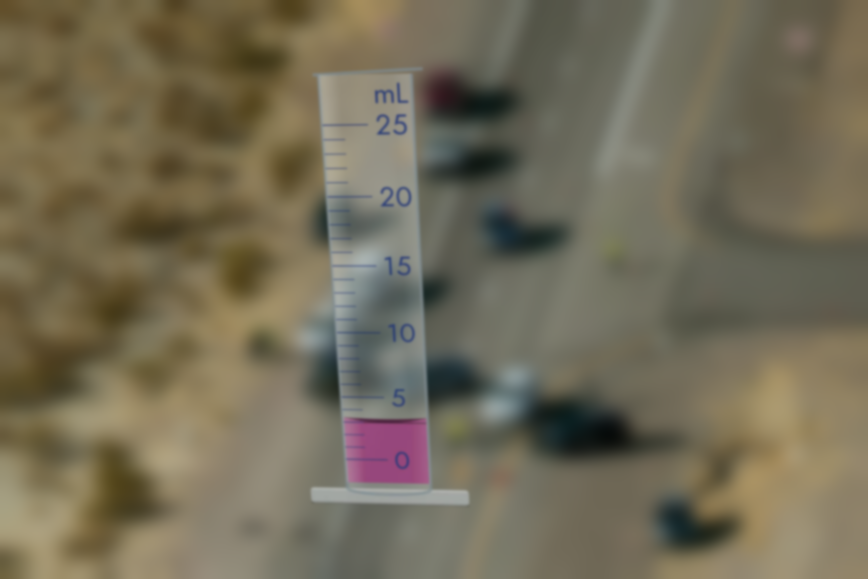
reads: 3
